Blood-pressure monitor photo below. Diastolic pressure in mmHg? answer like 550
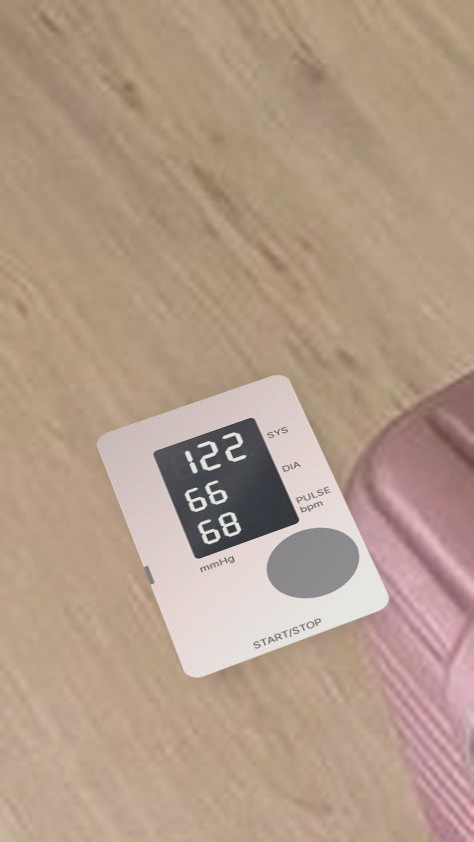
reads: 66
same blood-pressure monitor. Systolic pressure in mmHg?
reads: 122
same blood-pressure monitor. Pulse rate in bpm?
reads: 68
